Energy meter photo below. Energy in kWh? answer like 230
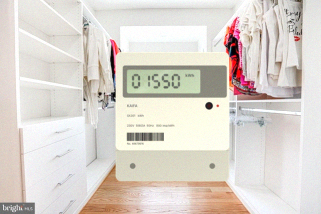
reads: 1550
